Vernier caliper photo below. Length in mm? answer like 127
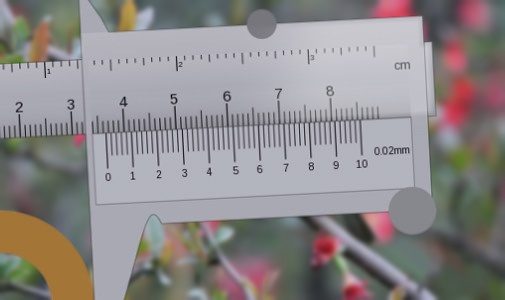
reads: 36.5
